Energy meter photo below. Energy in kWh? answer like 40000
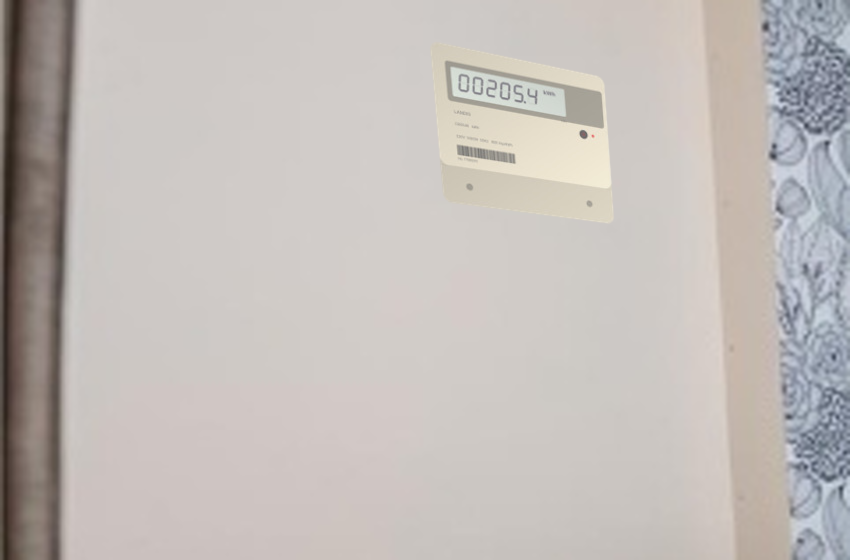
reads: 205.4
